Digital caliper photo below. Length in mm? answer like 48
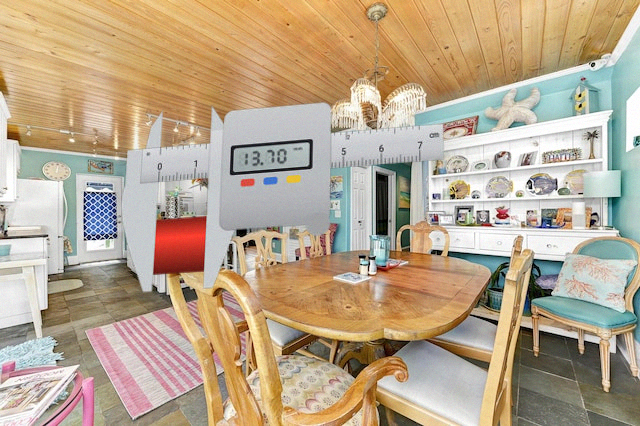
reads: 13.70
